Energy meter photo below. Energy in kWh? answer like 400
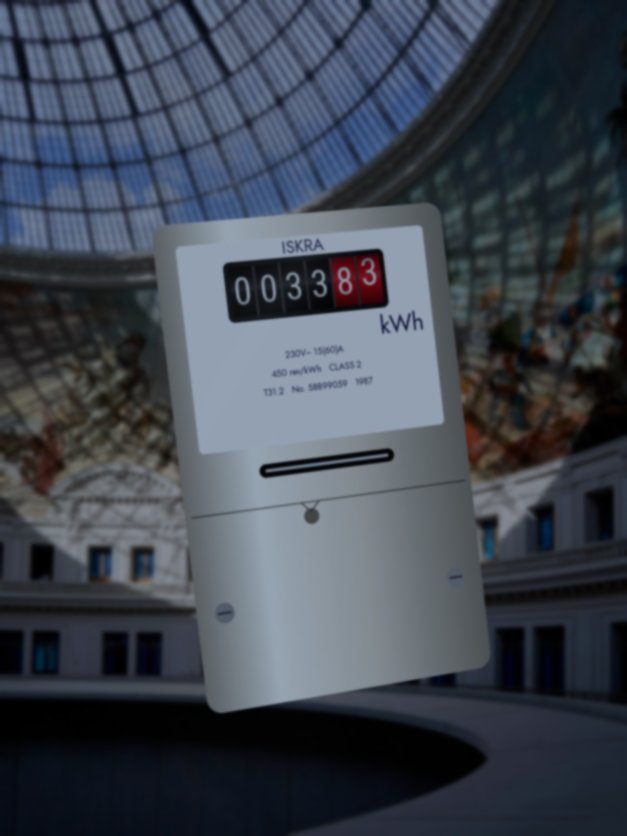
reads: 33.83
